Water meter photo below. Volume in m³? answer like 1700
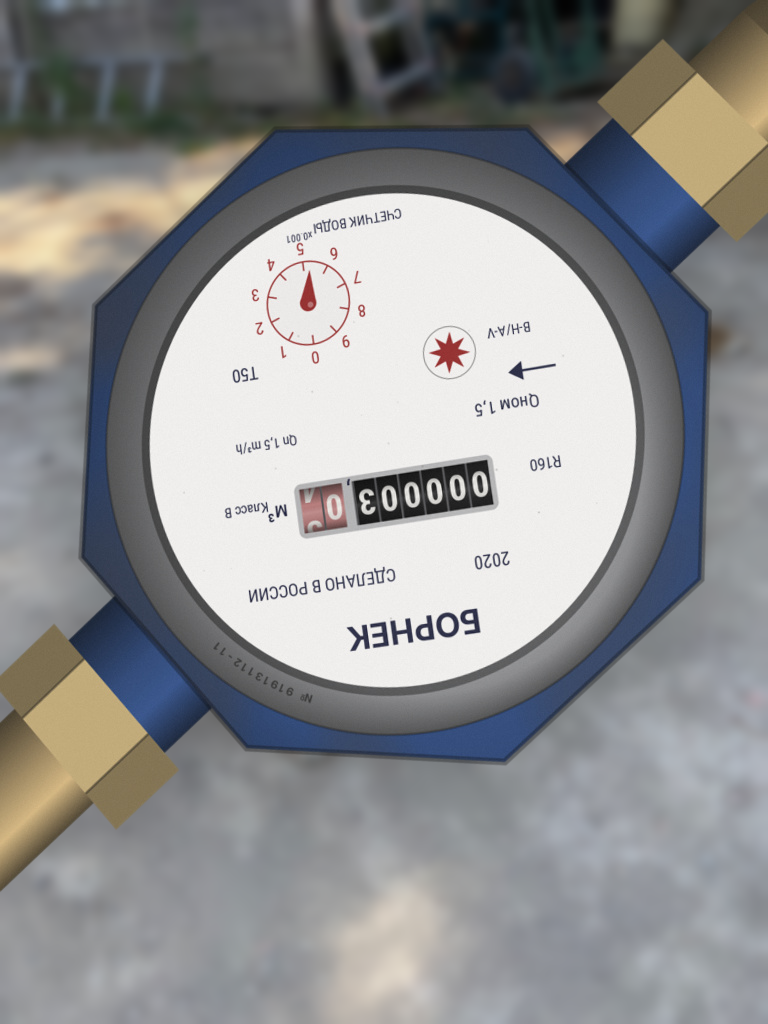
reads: 3.035
